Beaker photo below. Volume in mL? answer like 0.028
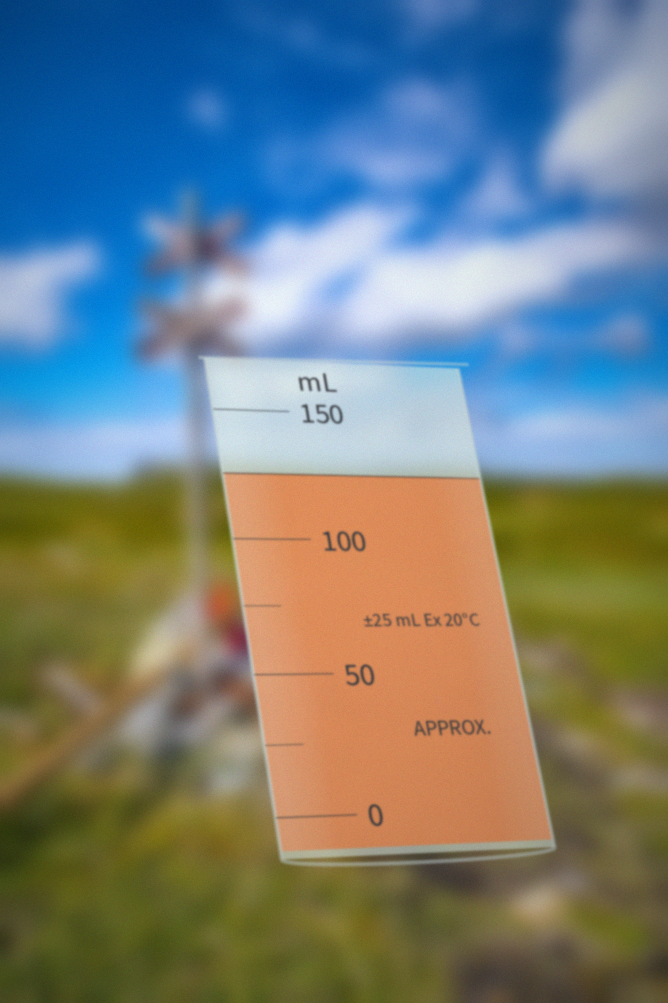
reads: 125
